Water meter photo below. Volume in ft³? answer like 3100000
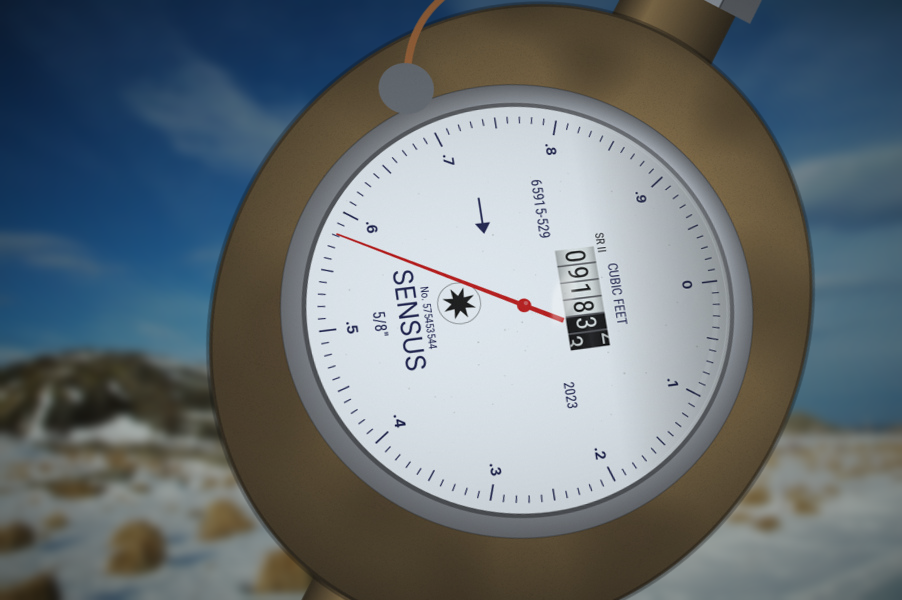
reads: 91832.58
